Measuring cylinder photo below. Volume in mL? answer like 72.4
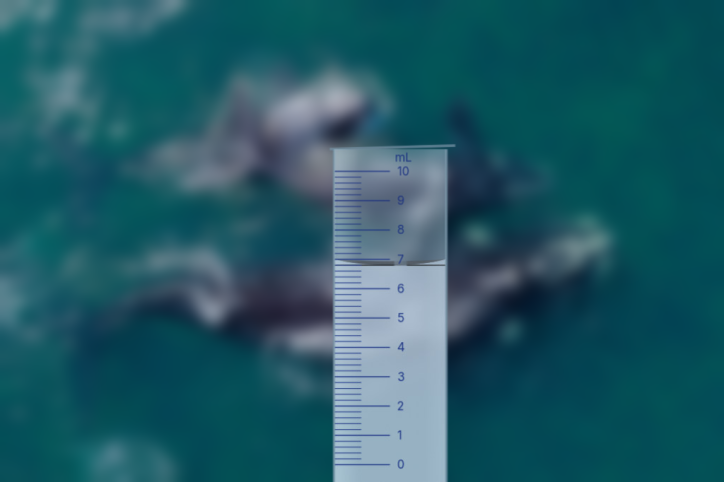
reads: 6.8
